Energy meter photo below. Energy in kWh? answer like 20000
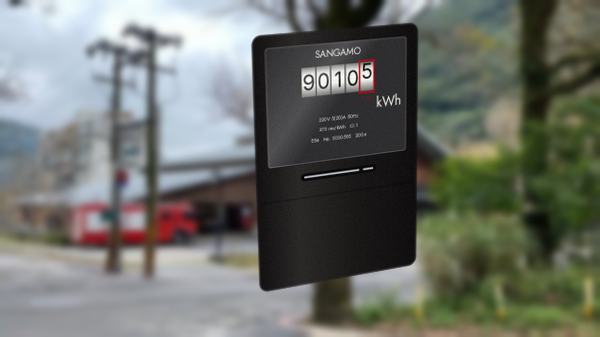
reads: 9010.5
